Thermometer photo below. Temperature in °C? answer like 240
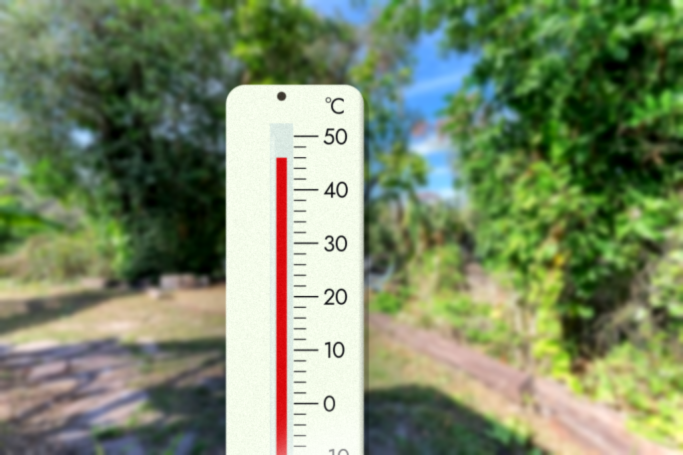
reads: 46
